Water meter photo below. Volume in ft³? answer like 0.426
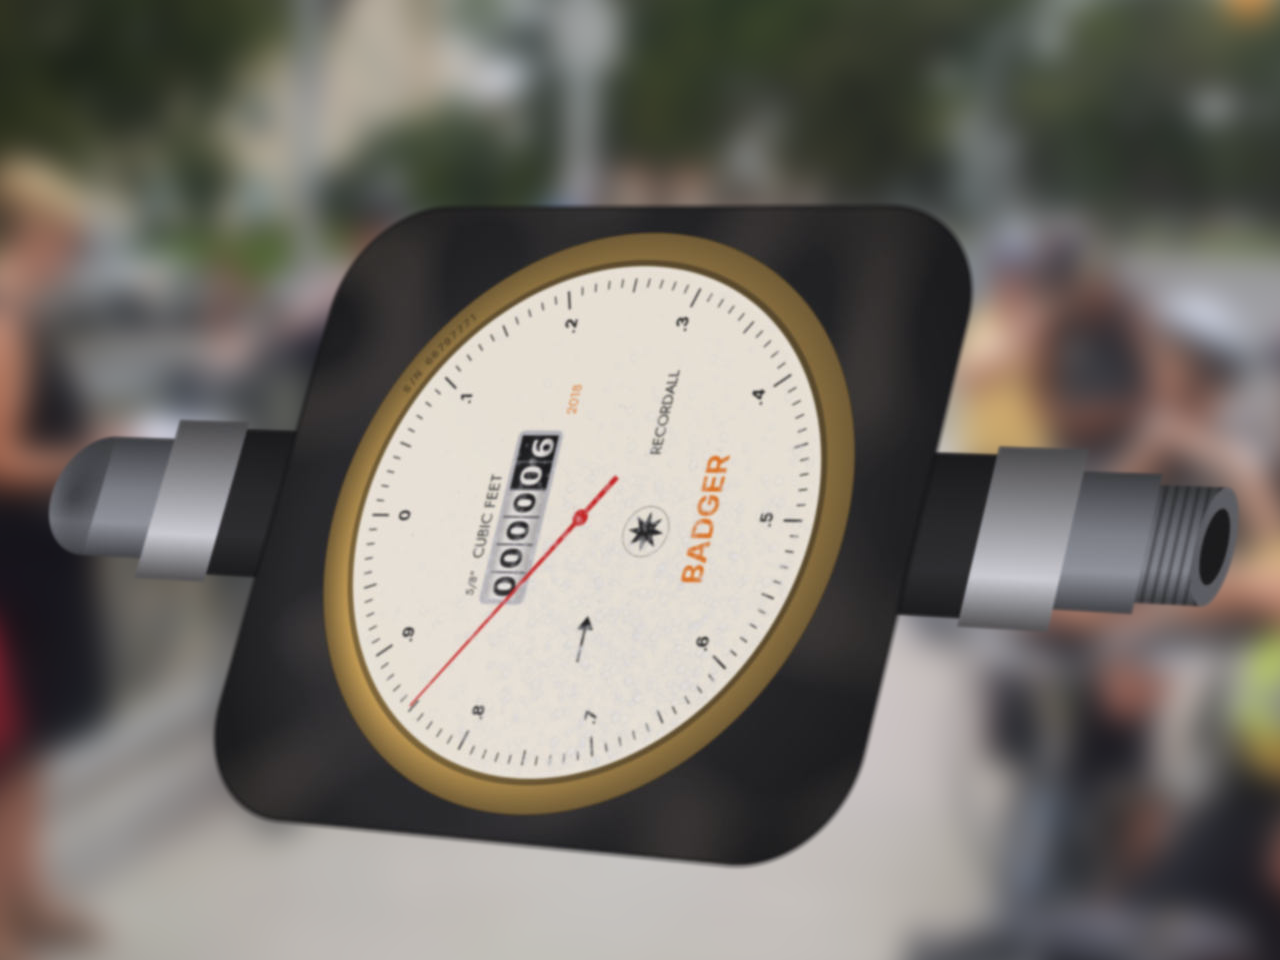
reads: 5.85
